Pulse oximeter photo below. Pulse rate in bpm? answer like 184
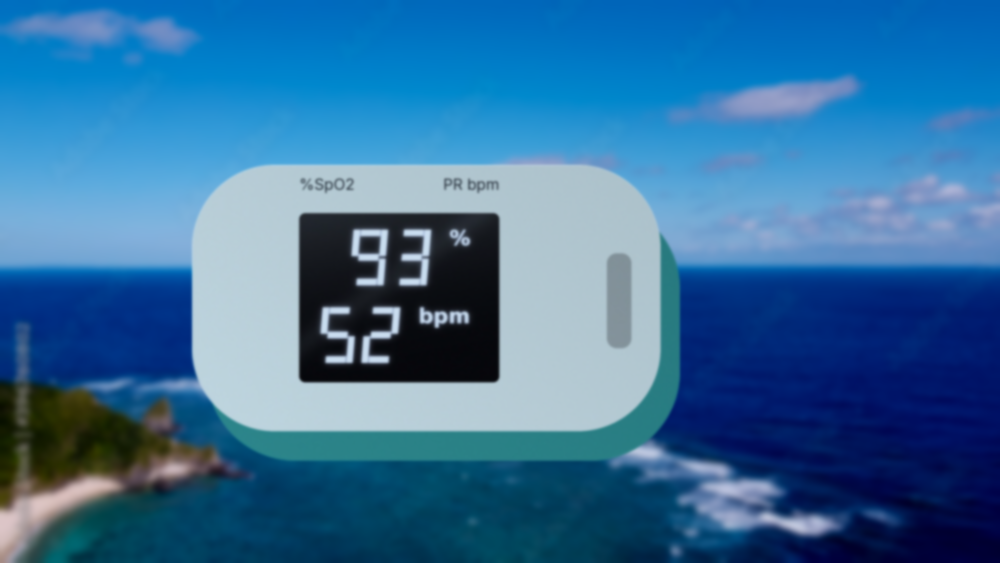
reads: 52
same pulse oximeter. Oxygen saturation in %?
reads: 93
